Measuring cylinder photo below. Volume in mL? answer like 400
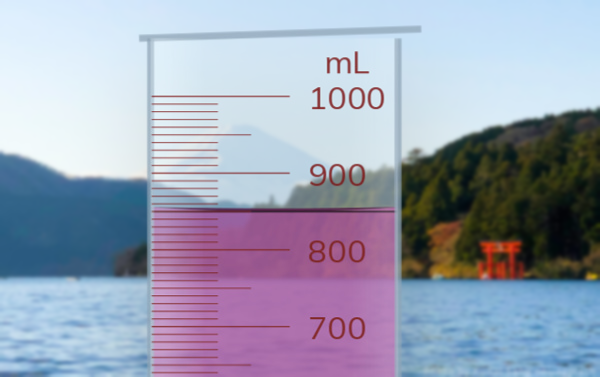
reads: 850
